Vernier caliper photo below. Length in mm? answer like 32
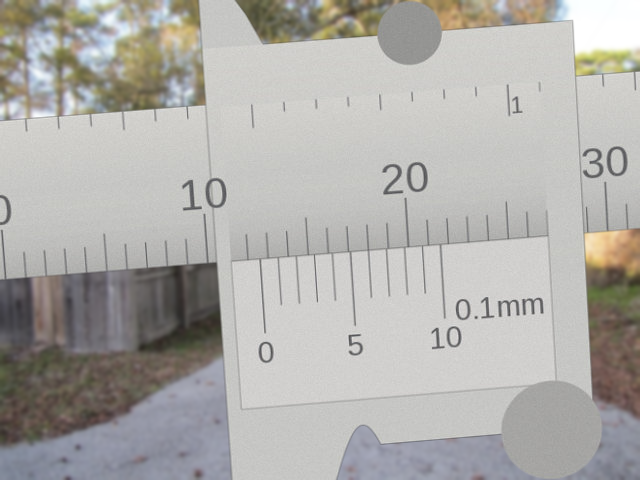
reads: 12.6
